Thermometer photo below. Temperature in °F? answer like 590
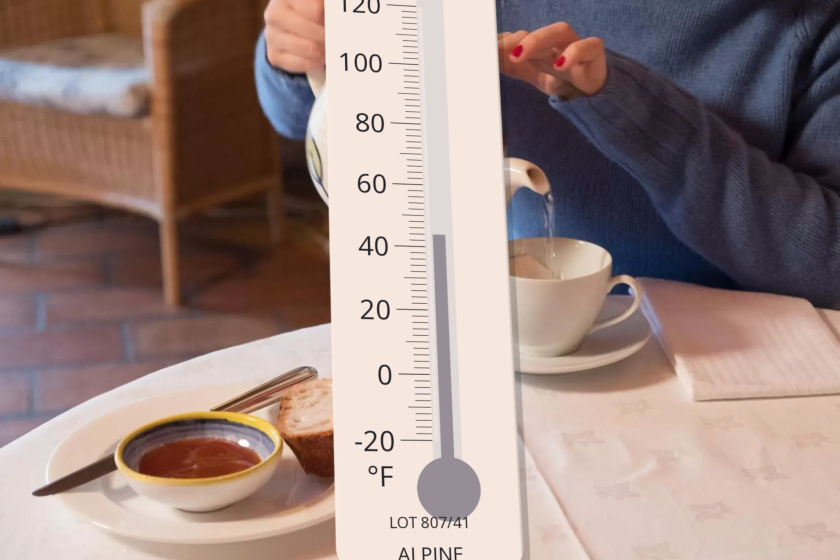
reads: 44
